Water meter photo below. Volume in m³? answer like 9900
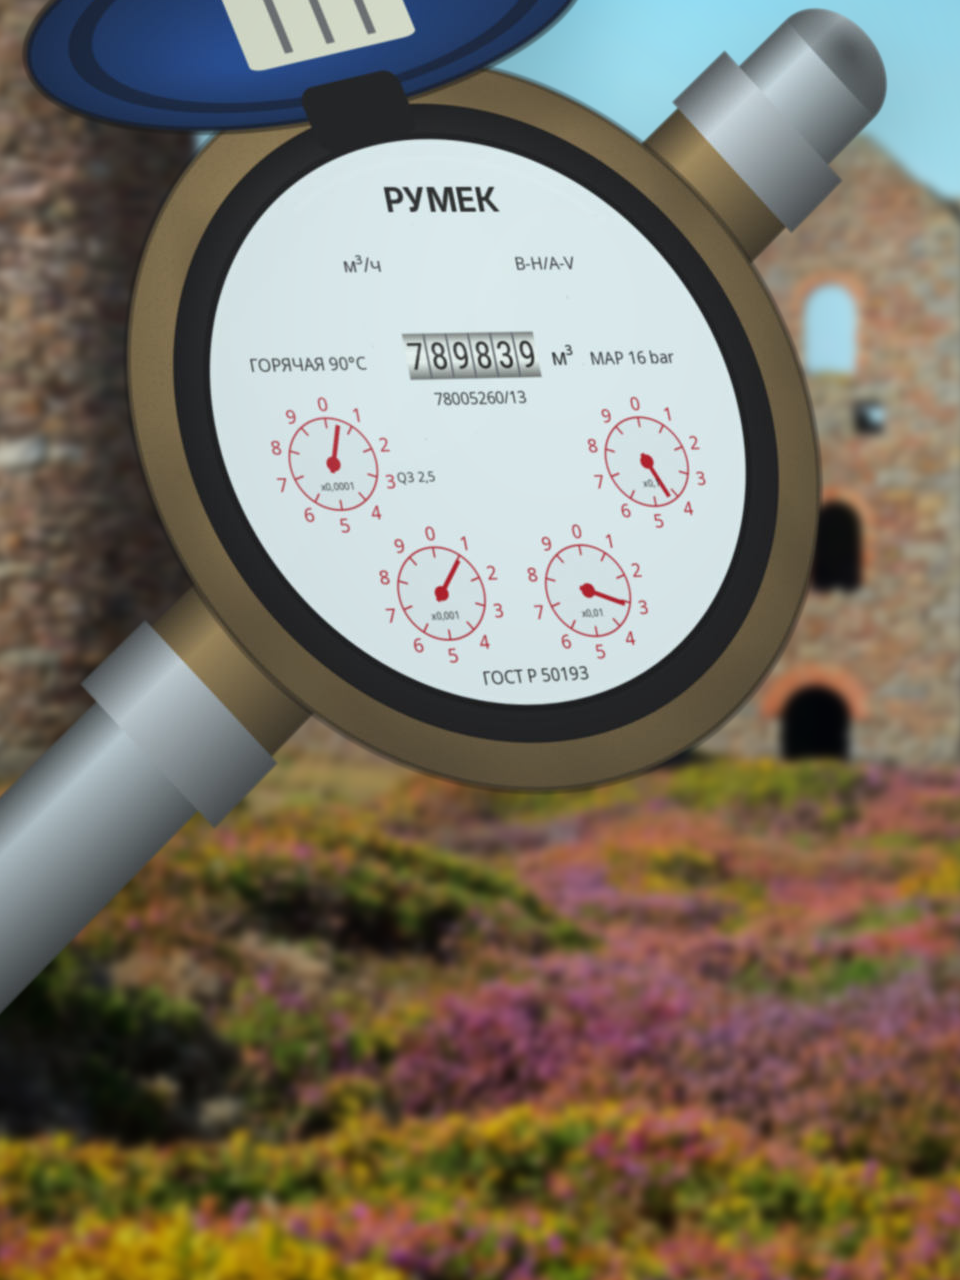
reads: 789839.4310
